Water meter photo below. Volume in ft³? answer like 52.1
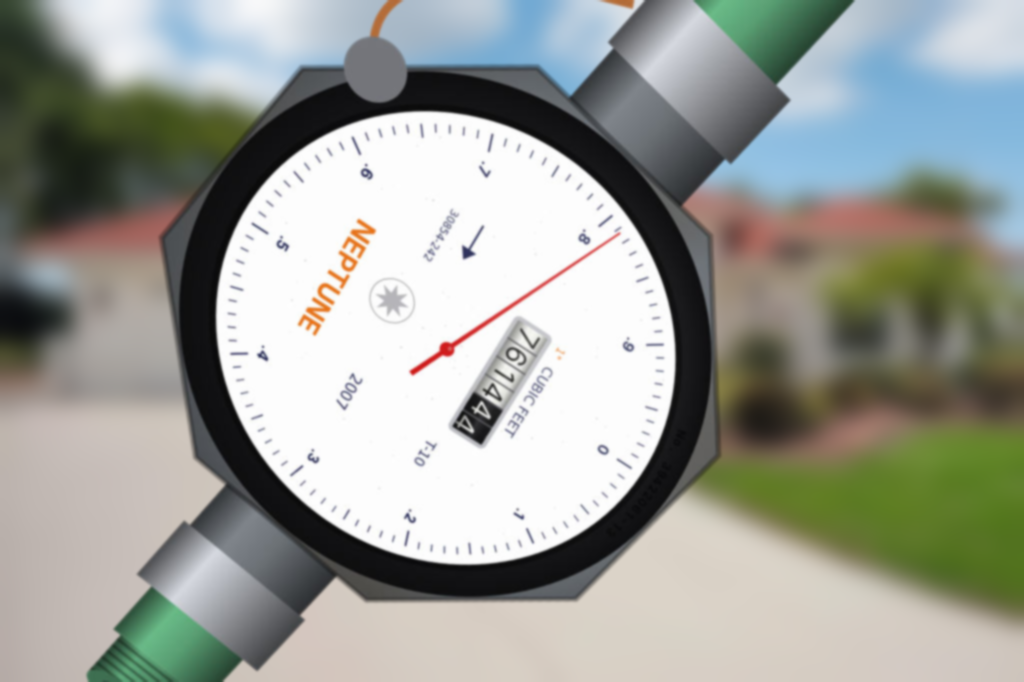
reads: 761443.81
